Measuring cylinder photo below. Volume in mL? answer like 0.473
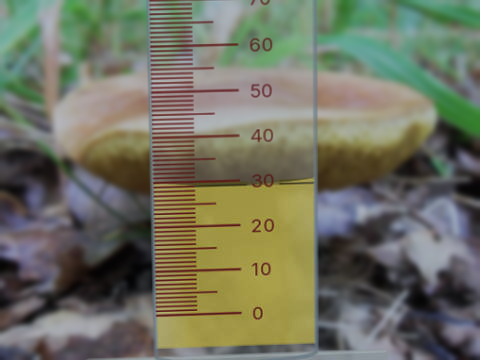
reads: 29
